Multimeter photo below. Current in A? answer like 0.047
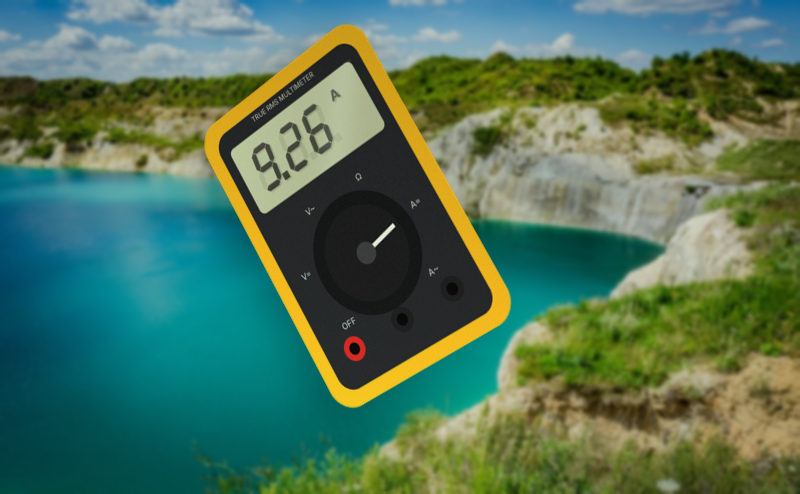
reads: 9.26
